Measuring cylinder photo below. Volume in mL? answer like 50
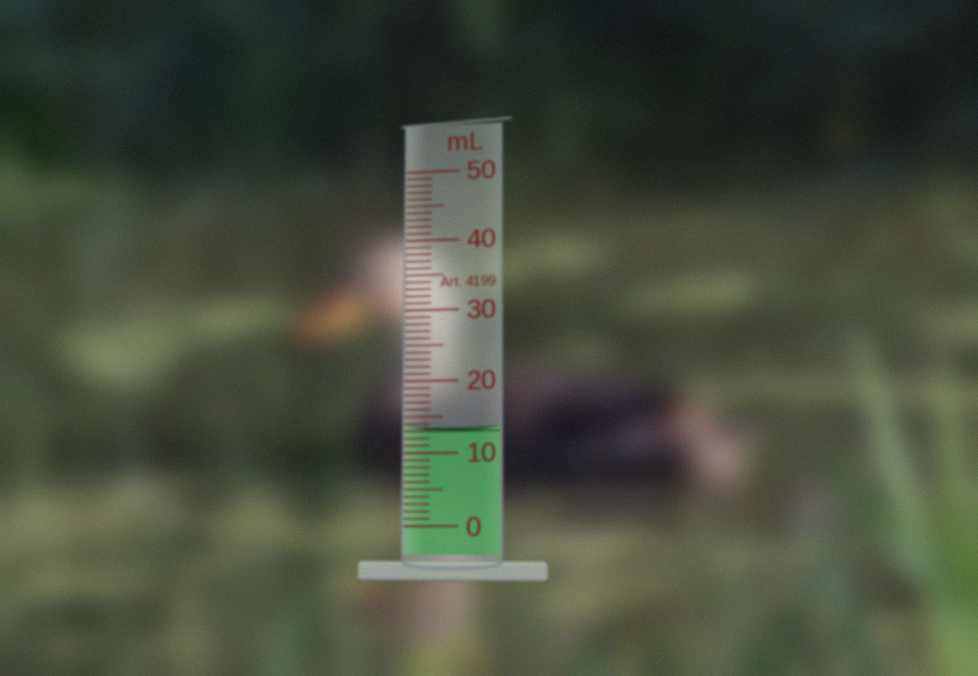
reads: 13
